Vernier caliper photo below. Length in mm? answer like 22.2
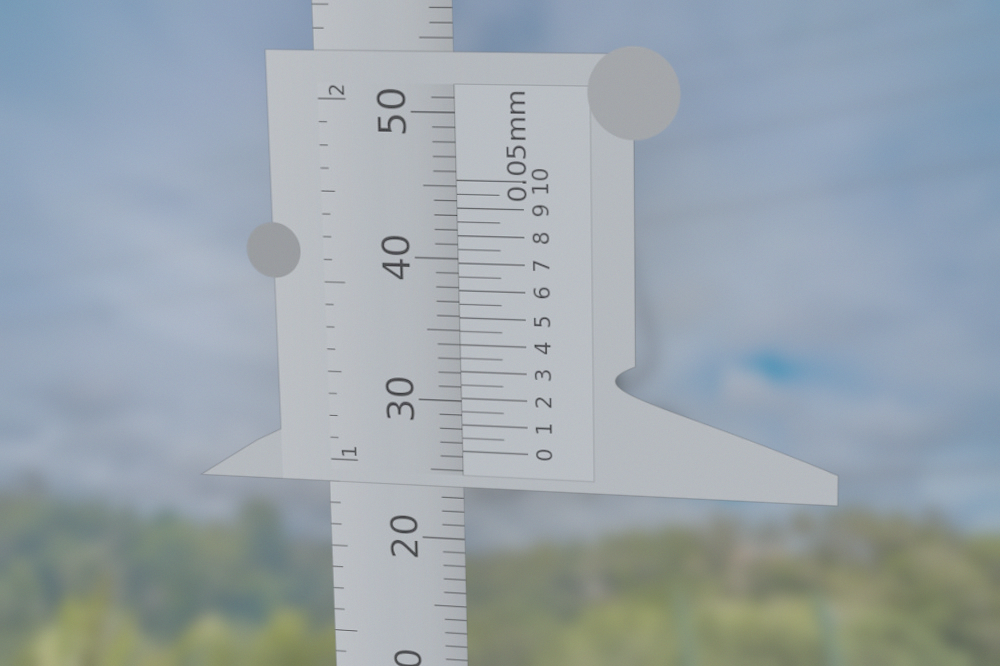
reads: 26.4
